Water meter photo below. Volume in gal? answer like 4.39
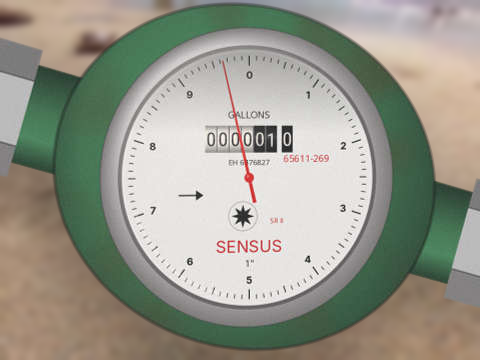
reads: 9.6
